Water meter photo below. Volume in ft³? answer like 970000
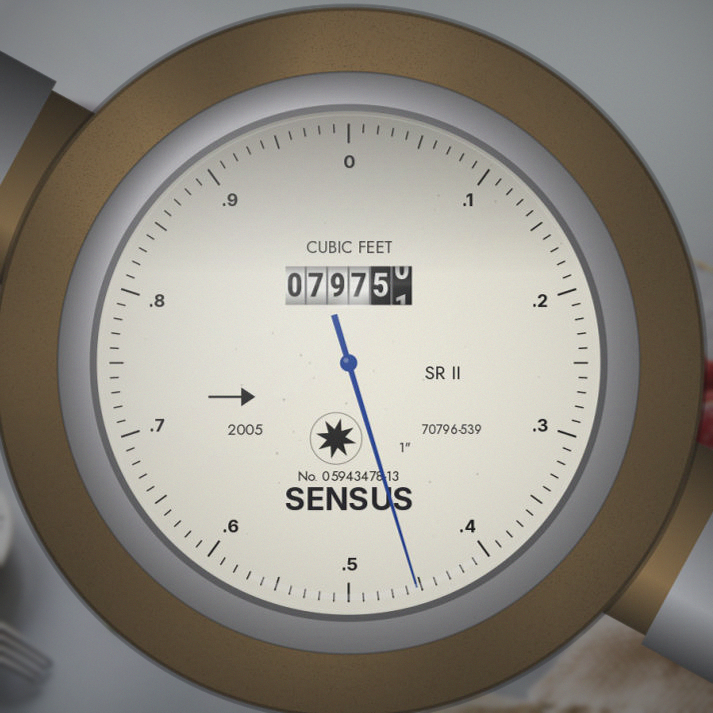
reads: 79750.45
